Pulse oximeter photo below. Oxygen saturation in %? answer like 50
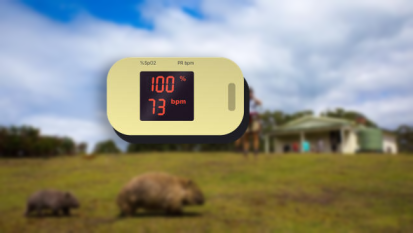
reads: 100
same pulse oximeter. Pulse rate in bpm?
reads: 73
